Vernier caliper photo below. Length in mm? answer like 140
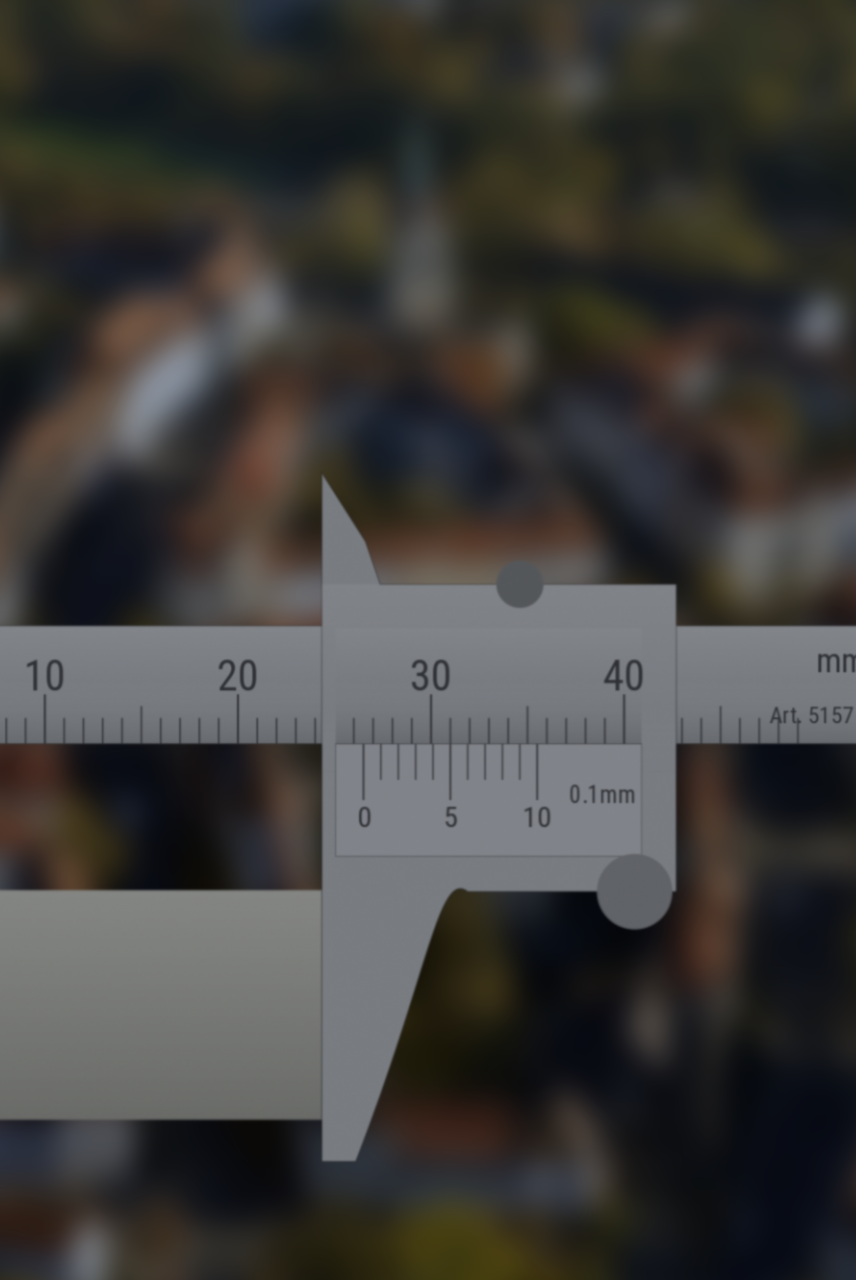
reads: 26.5
